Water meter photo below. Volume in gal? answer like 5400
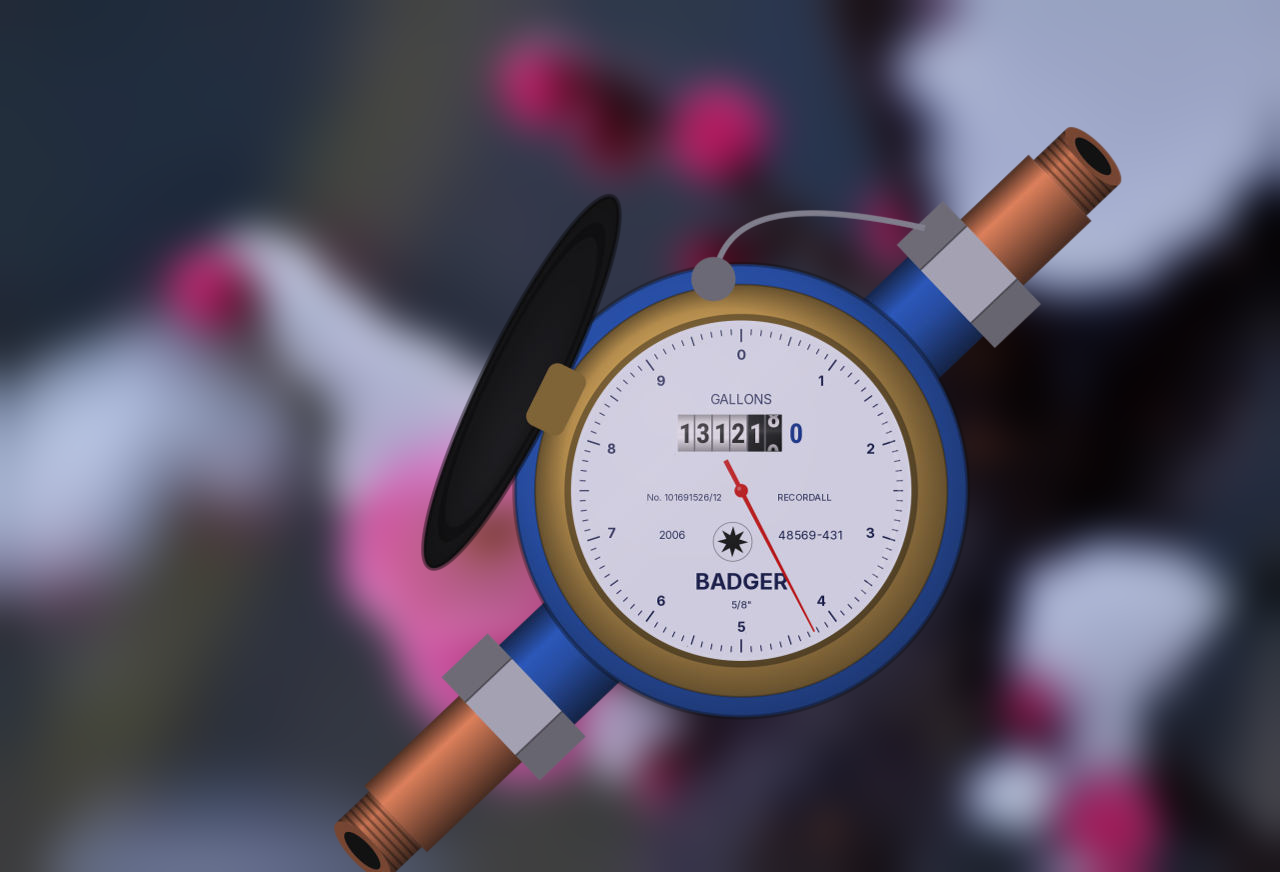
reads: 1312184.2
